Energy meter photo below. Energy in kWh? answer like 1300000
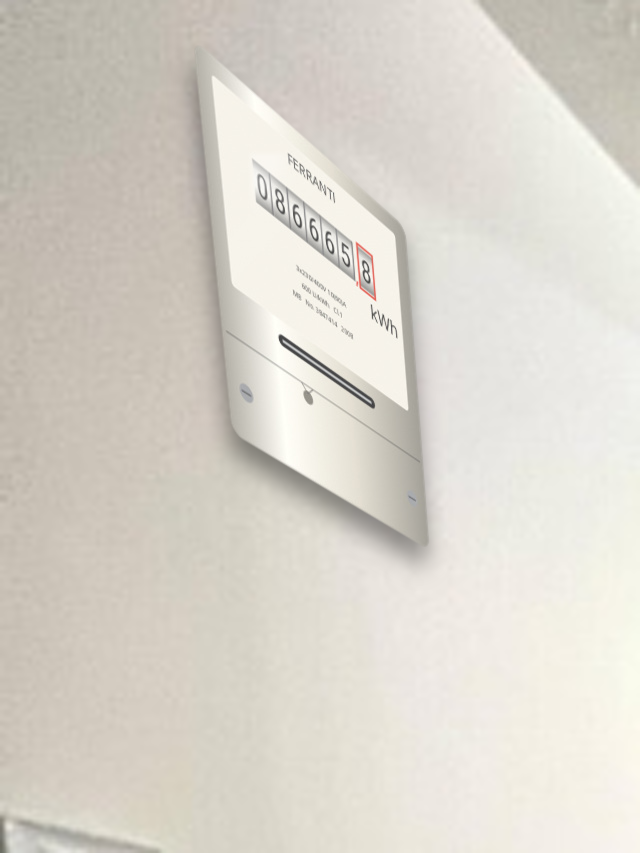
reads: 86665.8
